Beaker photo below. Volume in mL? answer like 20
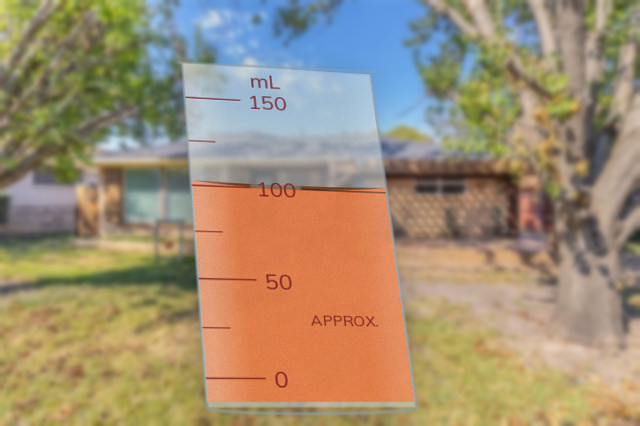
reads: 100
